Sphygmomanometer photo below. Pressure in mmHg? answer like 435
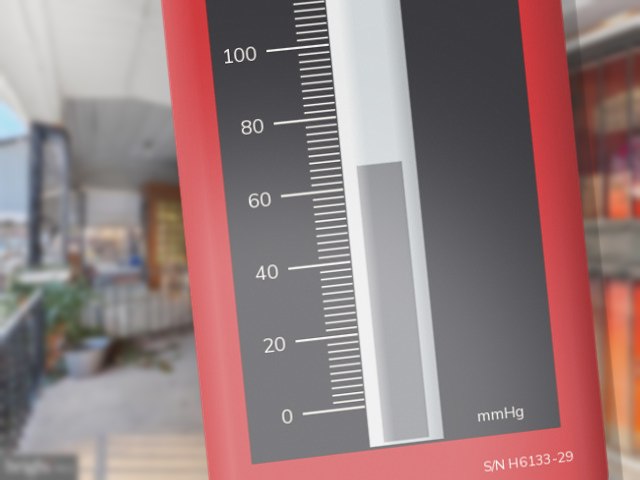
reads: 66
